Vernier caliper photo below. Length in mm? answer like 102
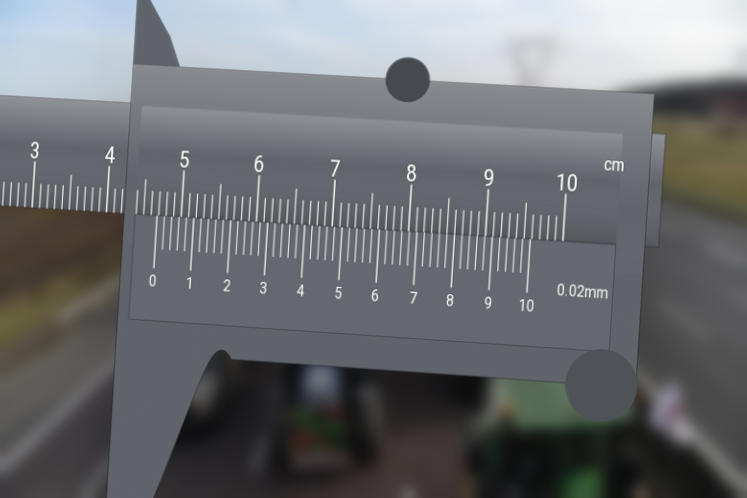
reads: 46.8
